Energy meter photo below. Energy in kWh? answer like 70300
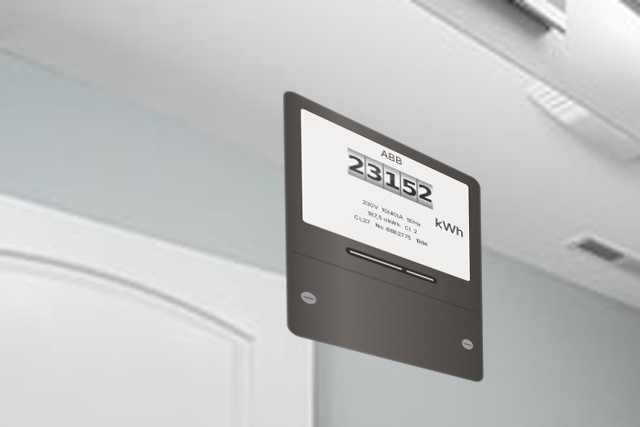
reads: 23152
